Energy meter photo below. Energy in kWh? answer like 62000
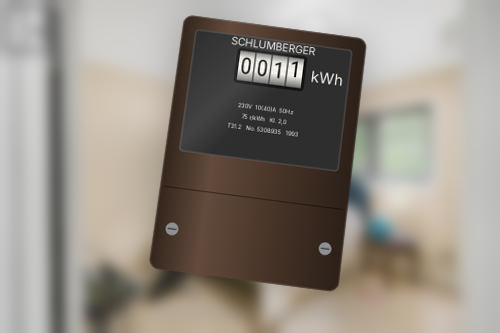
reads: 11
